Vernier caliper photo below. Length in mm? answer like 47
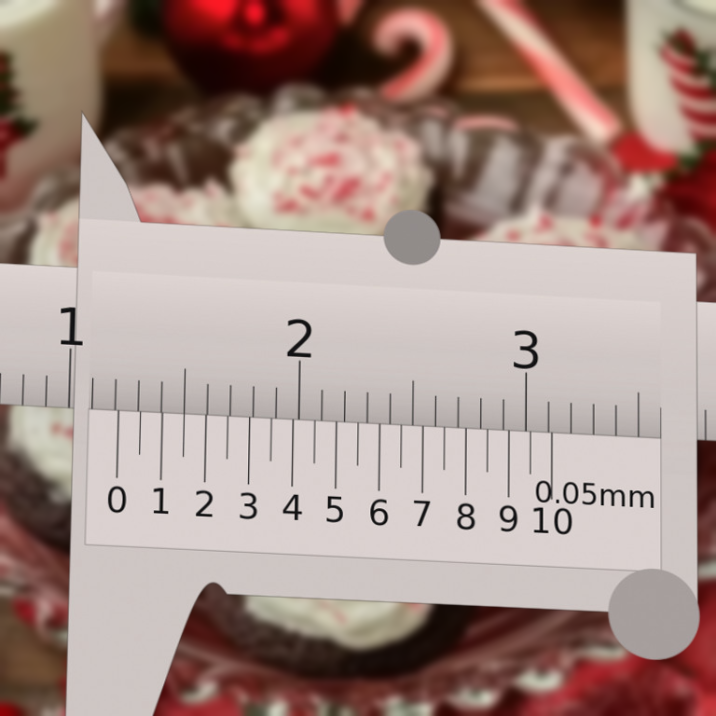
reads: 12.15
